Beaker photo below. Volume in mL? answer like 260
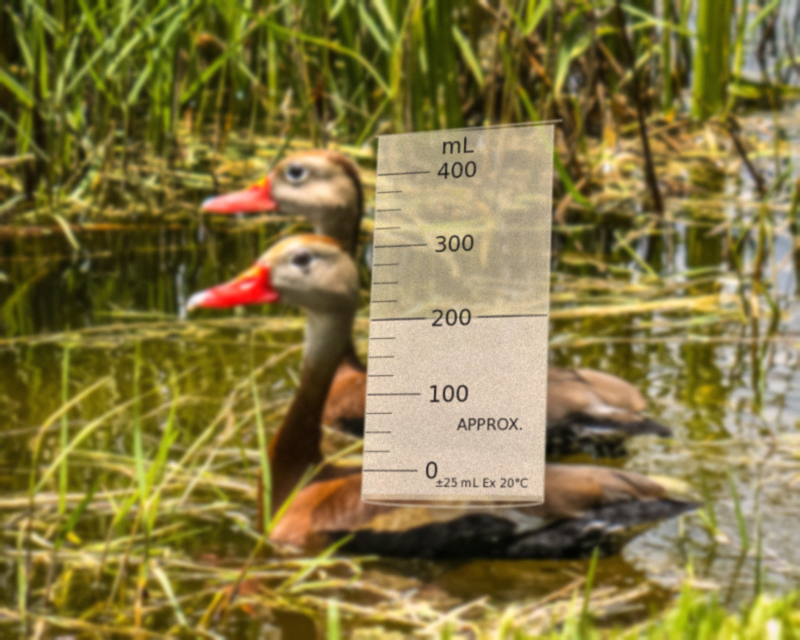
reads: 200
